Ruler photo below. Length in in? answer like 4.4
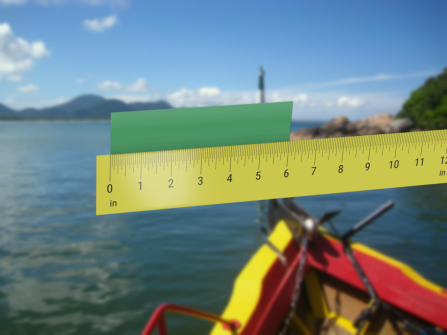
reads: 6
